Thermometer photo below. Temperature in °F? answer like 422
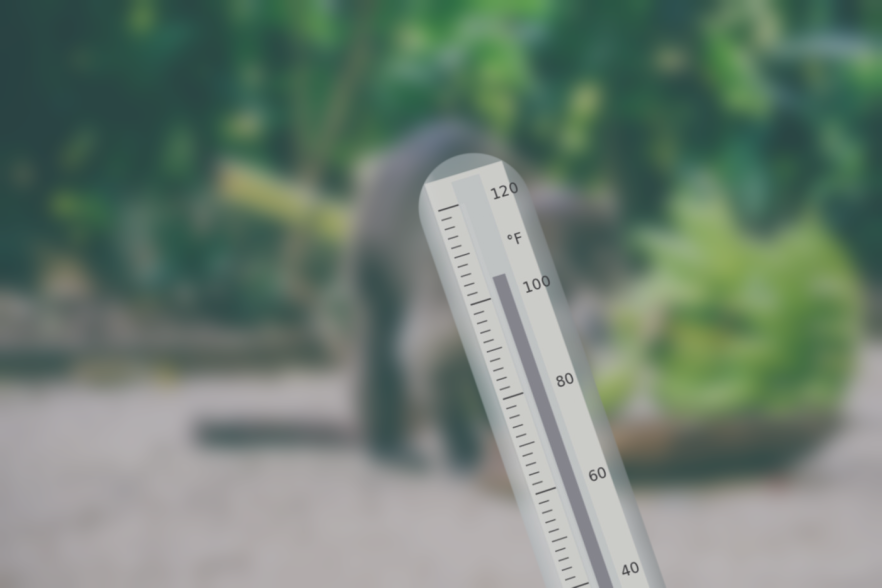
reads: 104
